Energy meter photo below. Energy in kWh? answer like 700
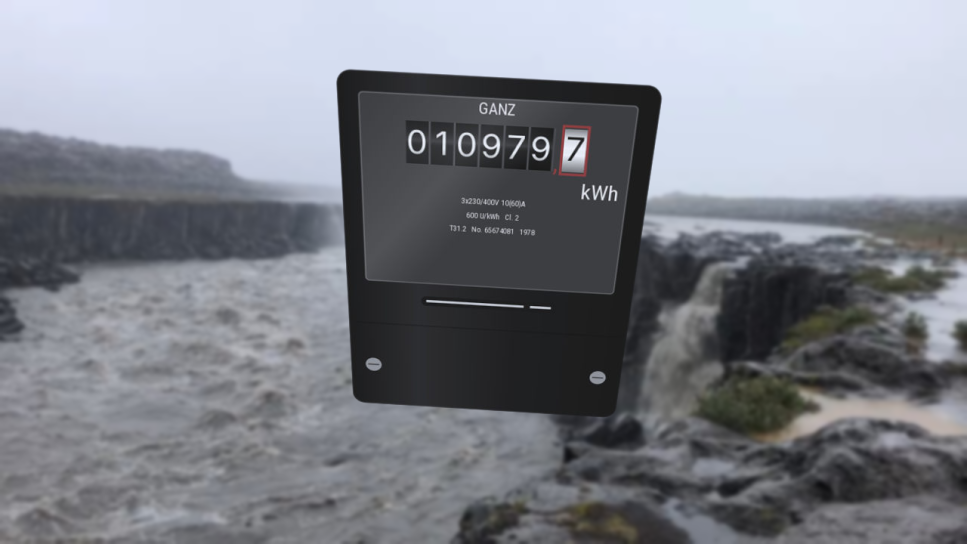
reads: 10979.7
